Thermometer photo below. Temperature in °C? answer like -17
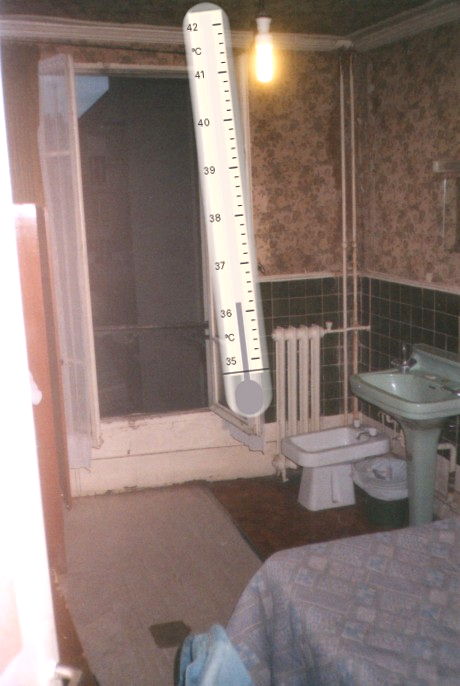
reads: 36.2
